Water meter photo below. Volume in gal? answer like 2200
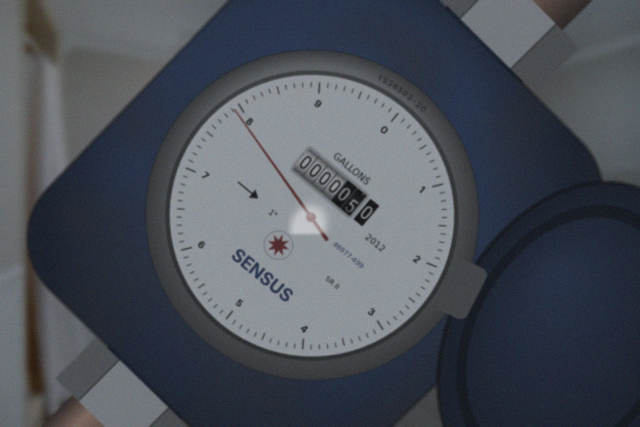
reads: 47.9
